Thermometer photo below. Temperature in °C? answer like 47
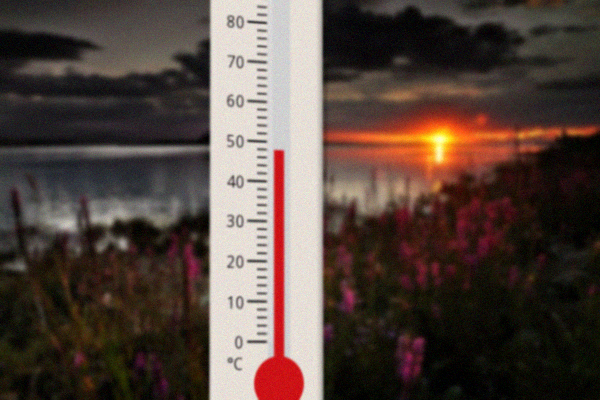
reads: 48
